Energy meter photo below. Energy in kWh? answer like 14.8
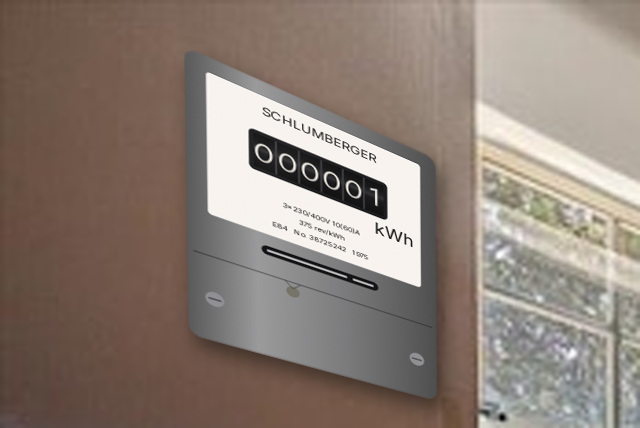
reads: 1
